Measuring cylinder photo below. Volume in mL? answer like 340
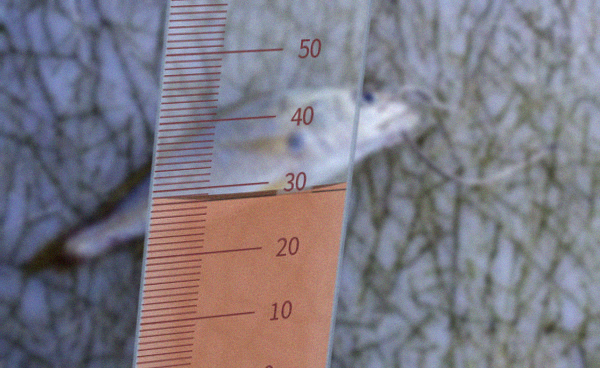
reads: 28
